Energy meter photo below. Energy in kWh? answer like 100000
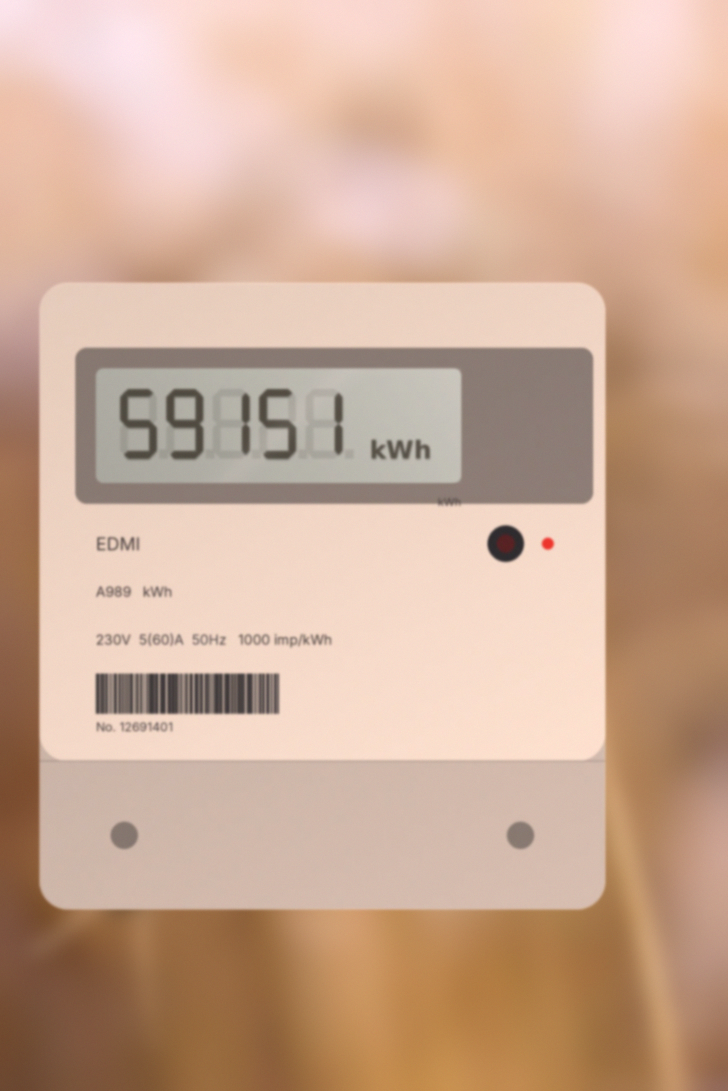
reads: 59151
